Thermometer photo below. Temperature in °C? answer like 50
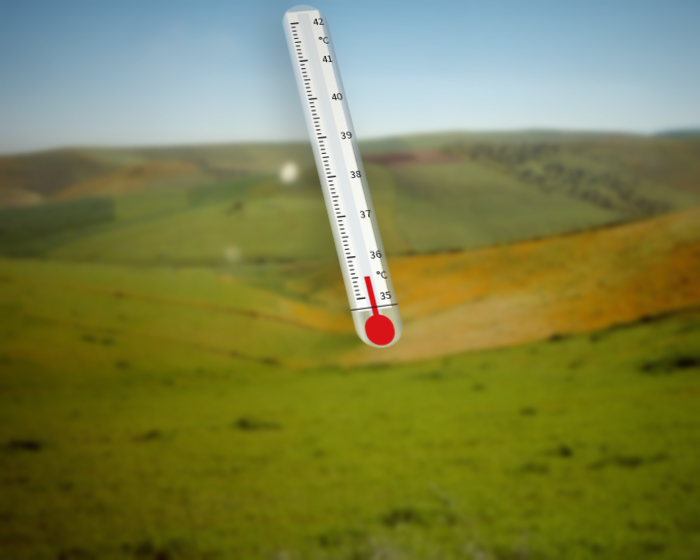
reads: 35.5
